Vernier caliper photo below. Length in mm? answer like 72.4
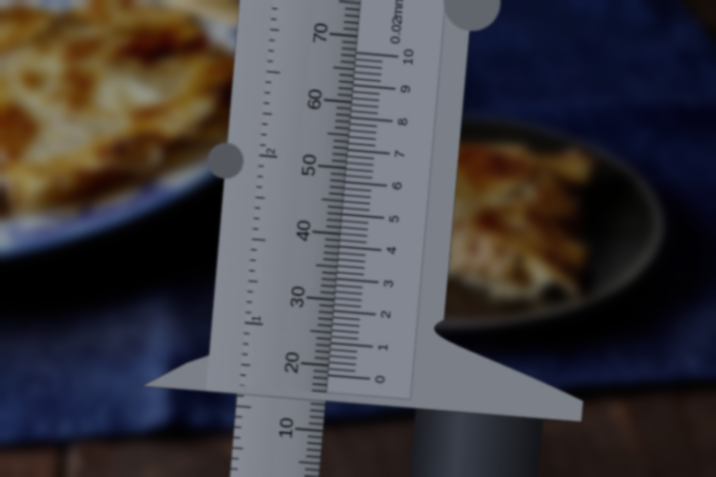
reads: 18.5
